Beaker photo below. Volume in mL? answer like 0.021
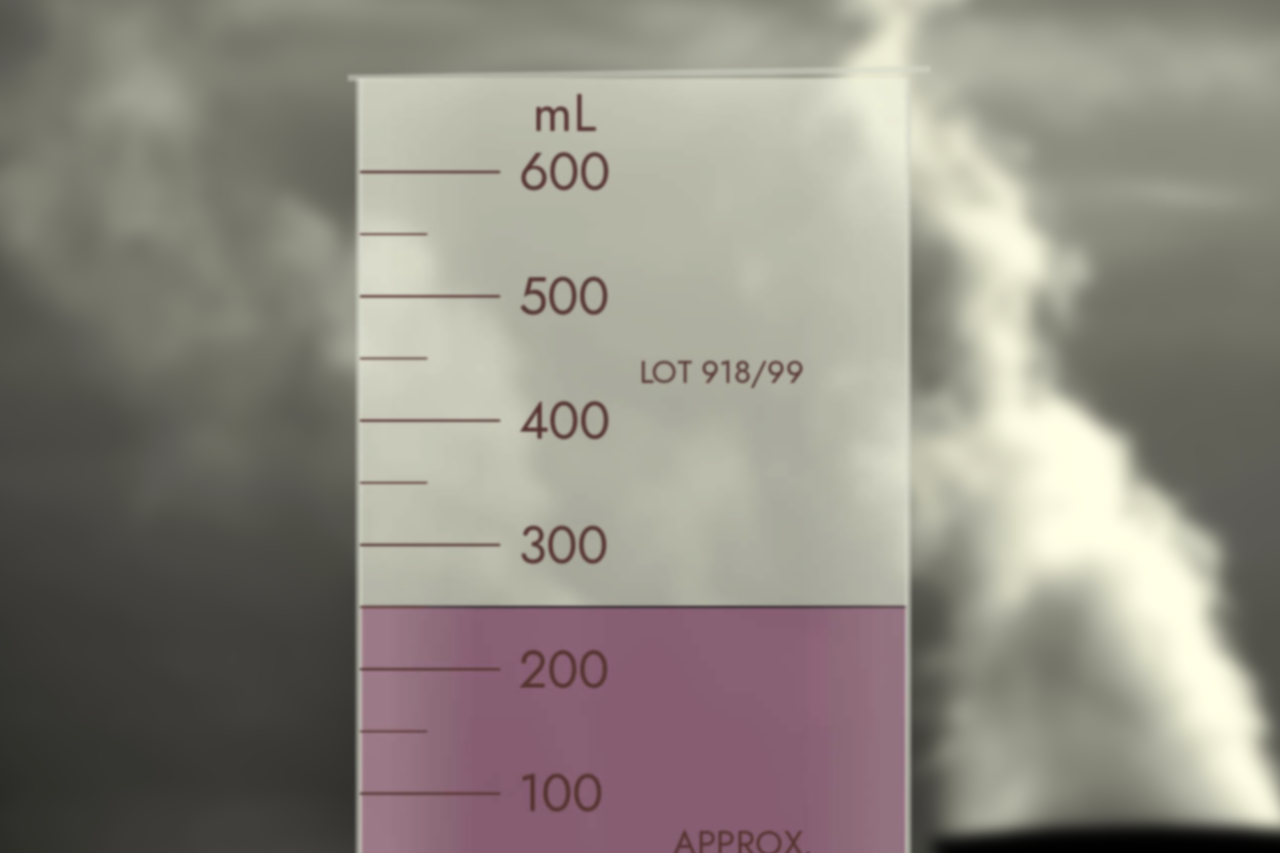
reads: 250
